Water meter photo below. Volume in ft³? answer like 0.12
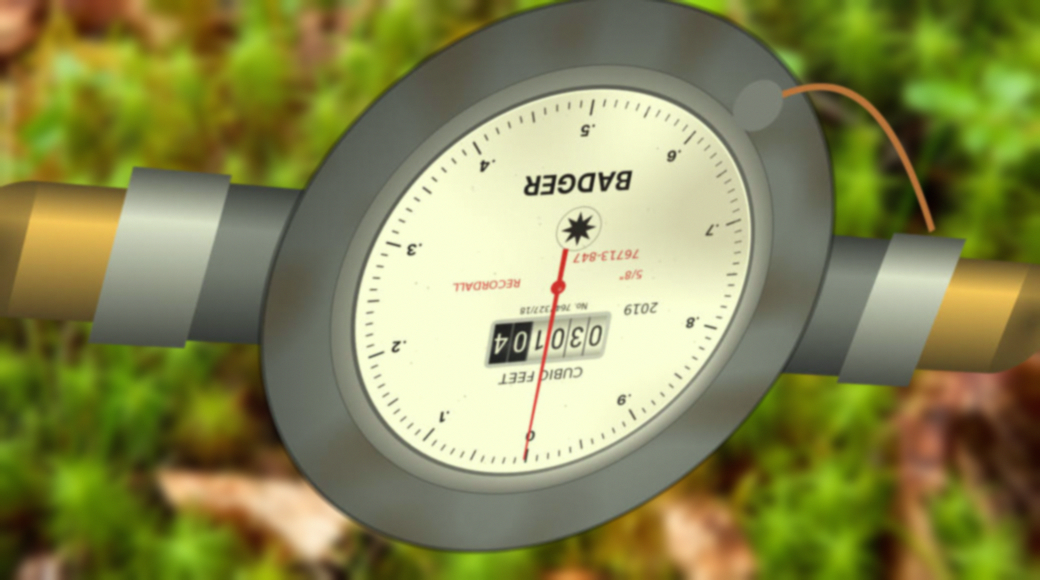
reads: 30104.00
